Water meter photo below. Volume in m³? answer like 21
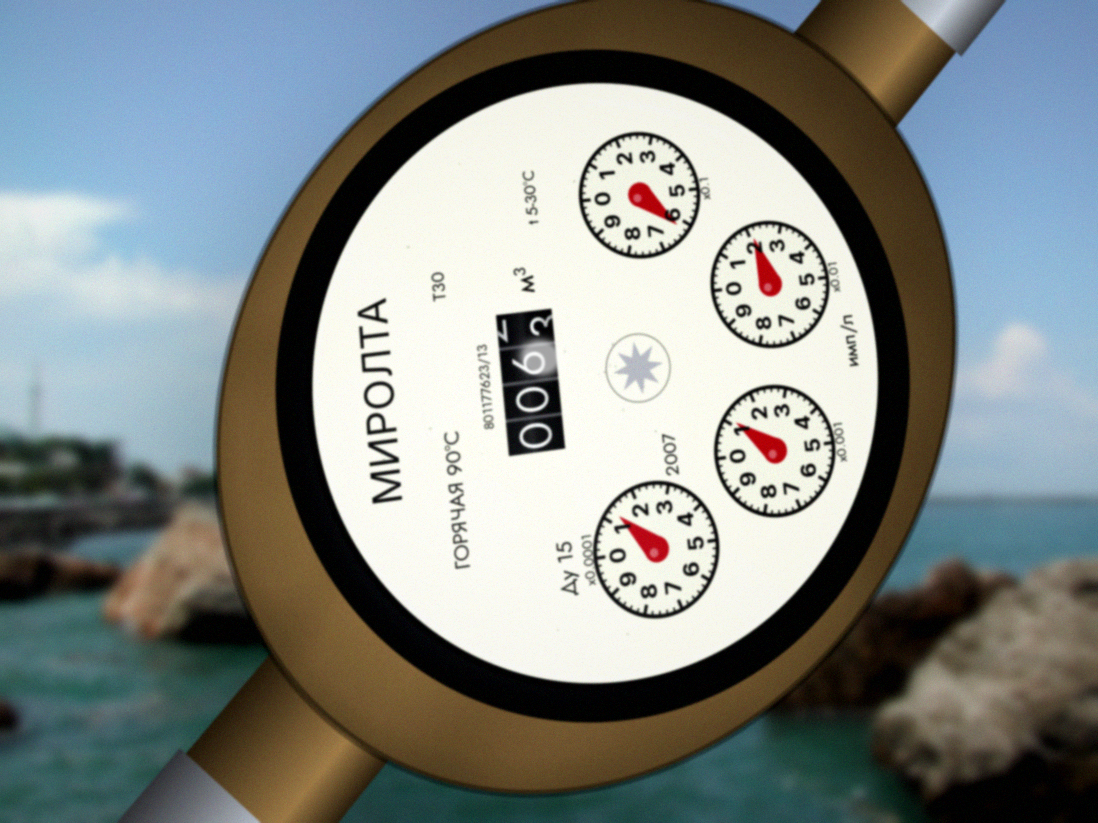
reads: 62.6211
